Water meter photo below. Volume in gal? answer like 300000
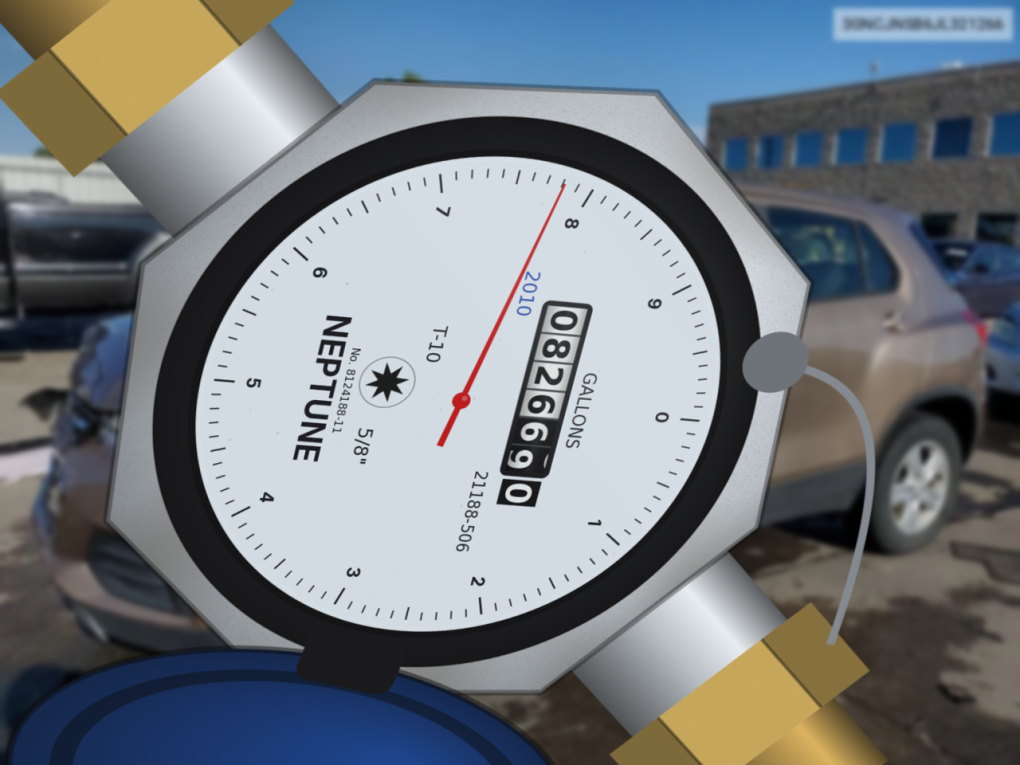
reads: 826687.8
